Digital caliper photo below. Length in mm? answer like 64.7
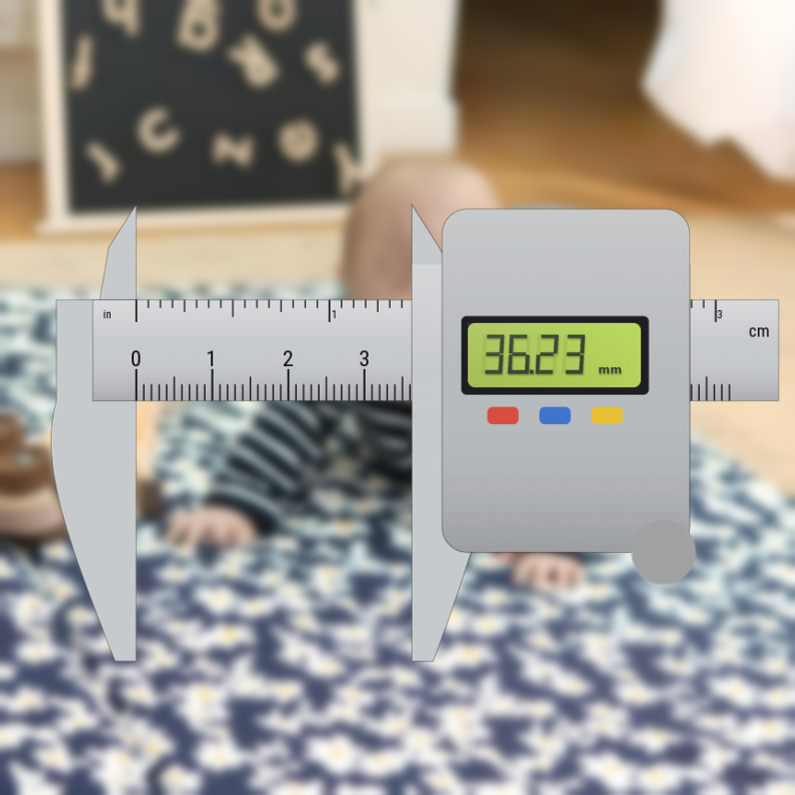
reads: 36.23
